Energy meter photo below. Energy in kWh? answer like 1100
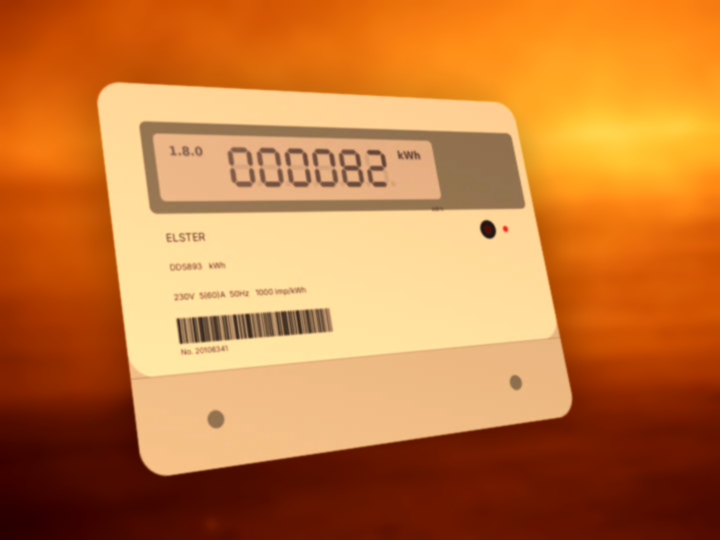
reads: 82
